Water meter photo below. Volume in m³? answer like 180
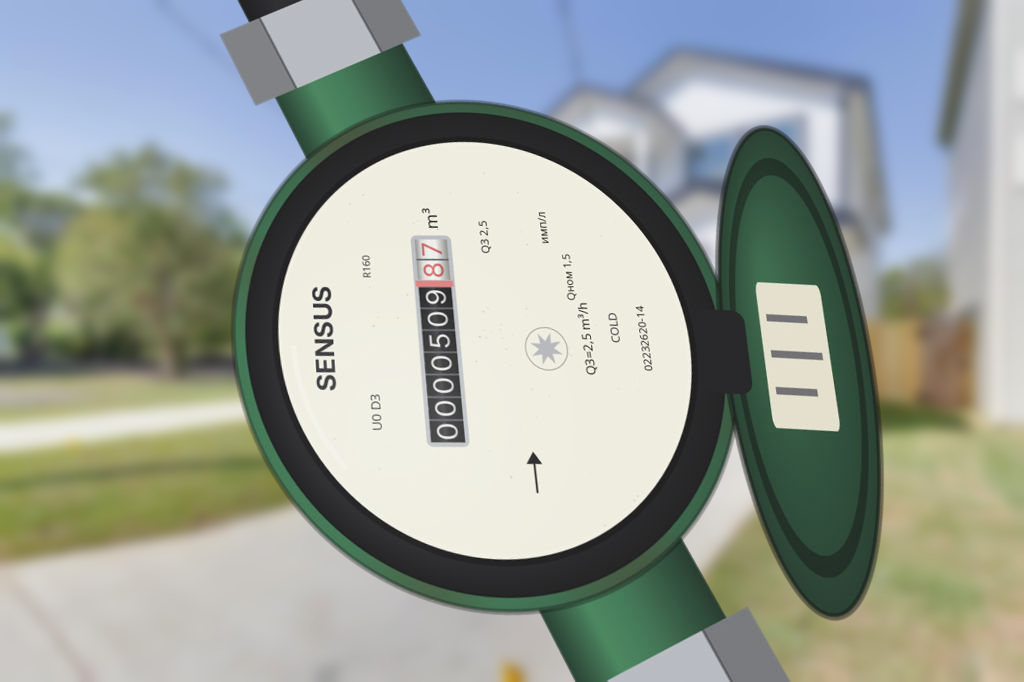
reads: 509.87
